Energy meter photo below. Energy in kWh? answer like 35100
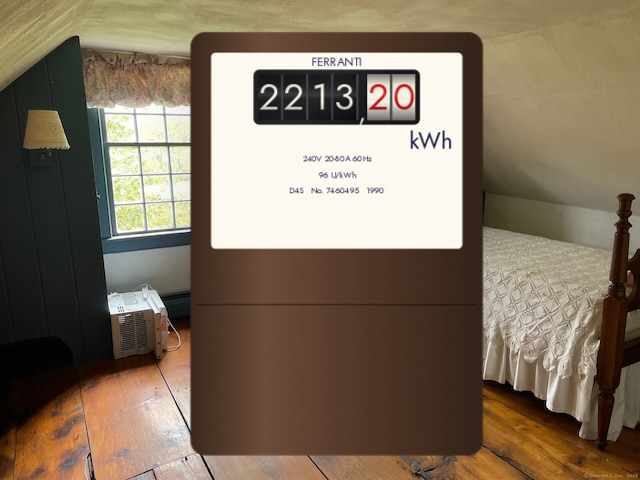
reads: 2213.20
